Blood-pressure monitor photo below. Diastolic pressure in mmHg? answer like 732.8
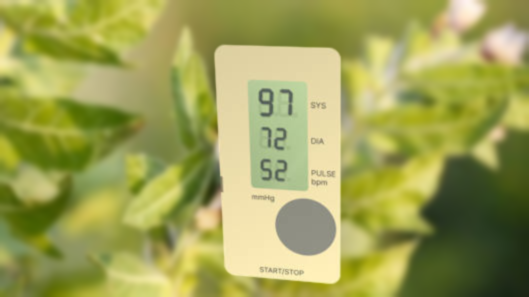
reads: 72
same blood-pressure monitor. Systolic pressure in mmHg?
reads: 97
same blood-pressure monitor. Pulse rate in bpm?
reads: 52
